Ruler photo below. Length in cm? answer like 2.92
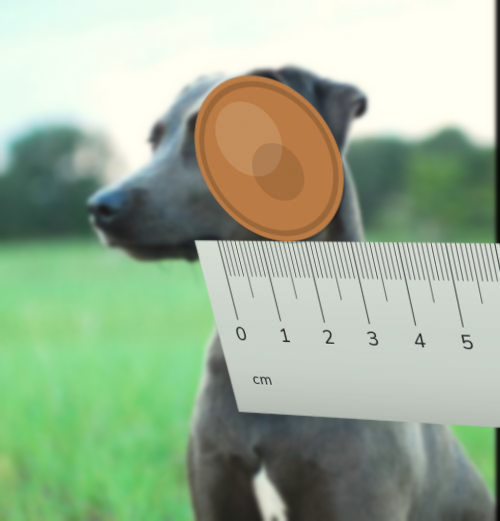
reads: 3.2
